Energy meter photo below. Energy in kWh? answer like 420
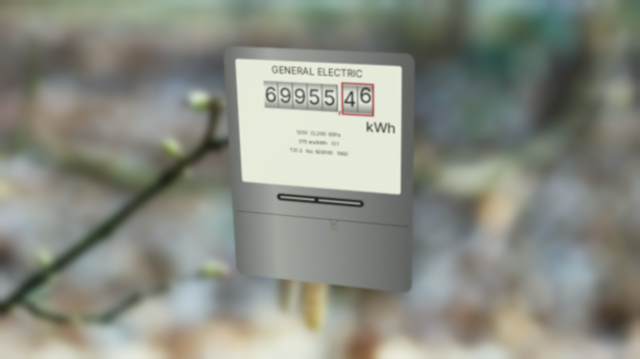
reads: 69955.46
